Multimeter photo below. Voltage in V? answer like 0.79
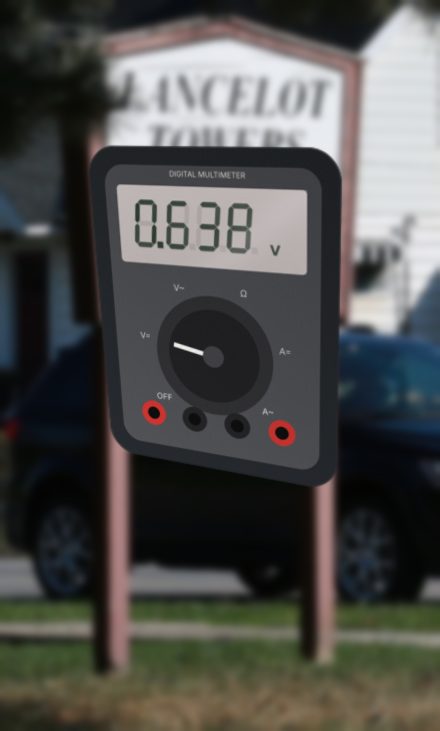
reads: 0.638
